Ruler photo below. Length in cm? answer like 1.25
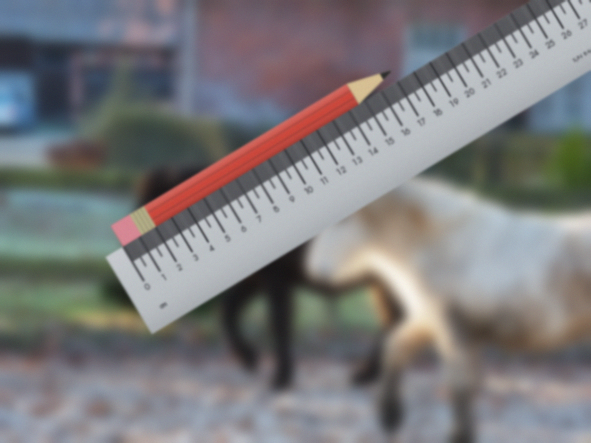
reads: 17
